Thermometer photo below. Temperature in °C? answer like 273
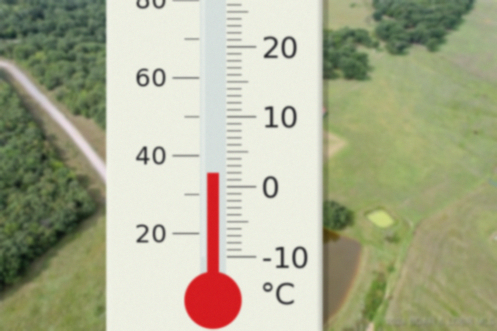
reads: 2
